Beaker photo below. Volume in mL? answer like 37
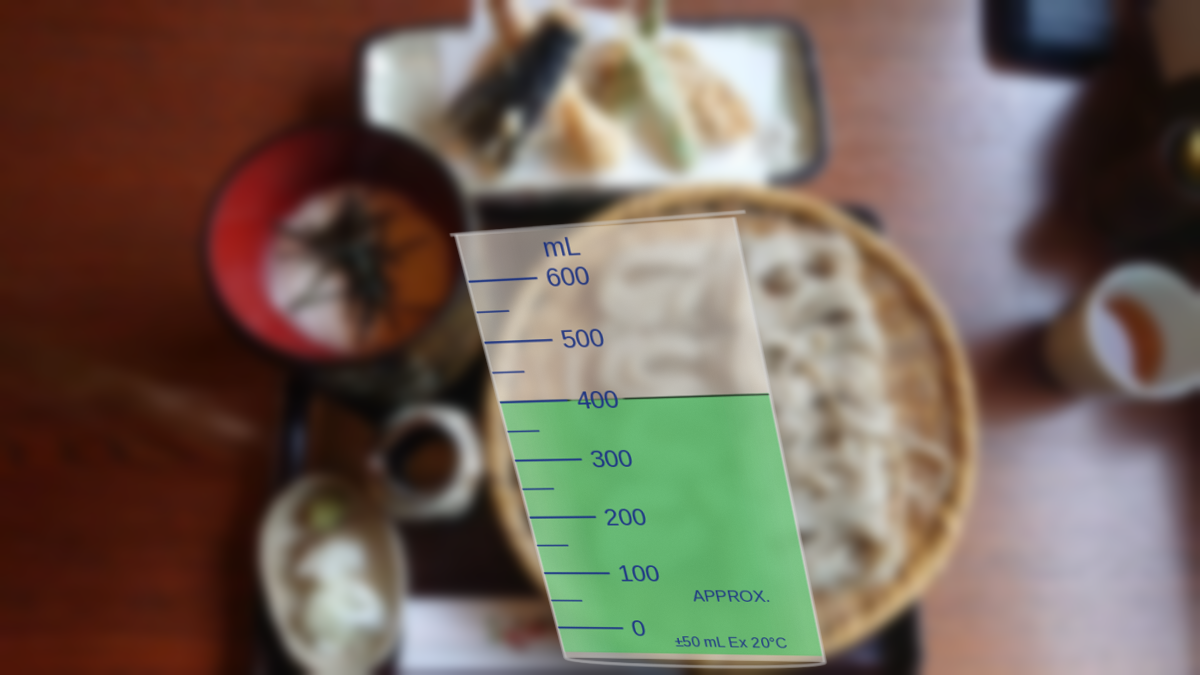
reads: 400
